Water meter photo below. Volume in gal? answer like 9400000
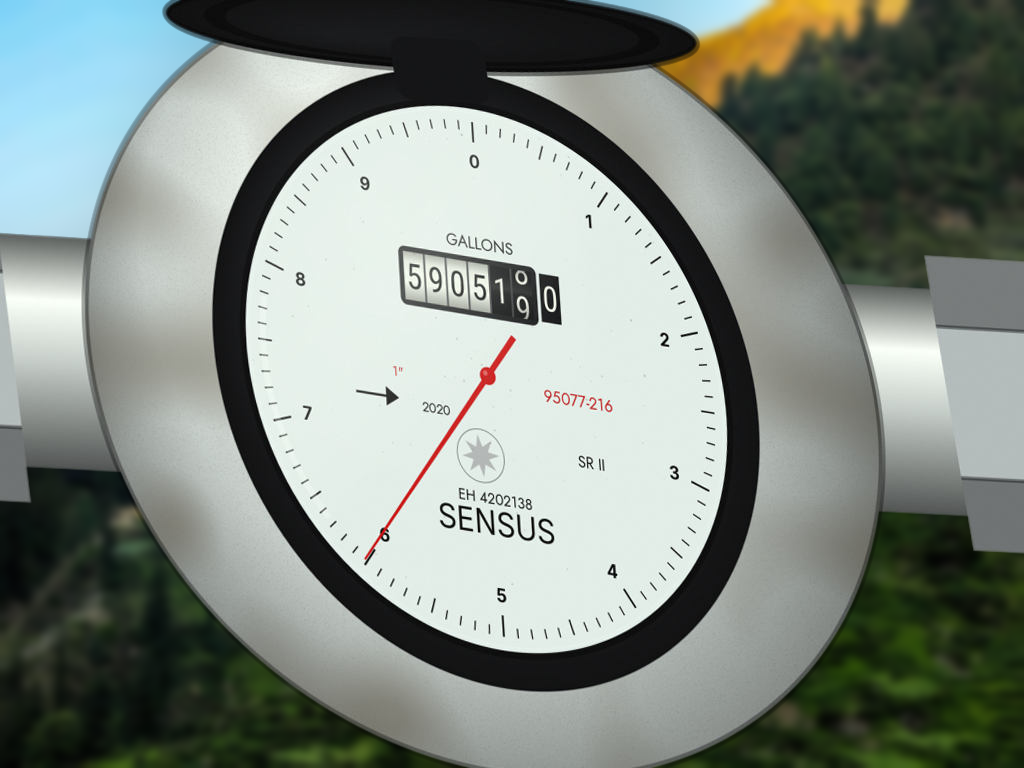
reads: 5905186.0
